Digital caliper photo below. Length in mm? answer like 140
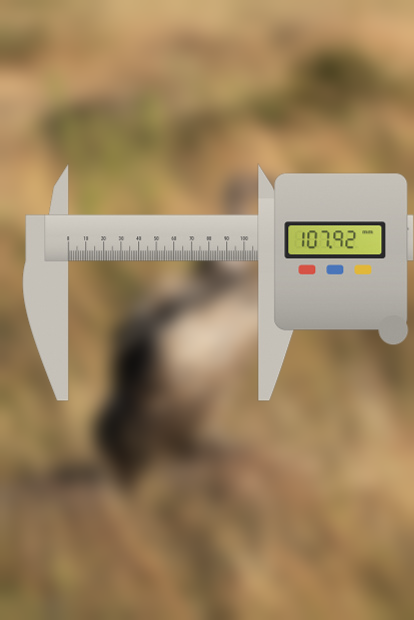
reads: 107.92
